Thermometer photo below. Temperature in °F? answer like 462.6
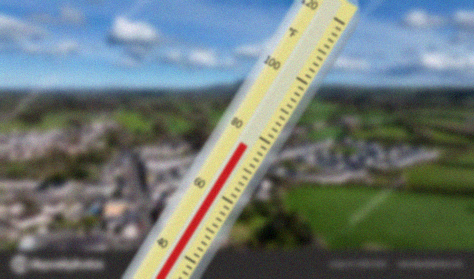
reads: 76
